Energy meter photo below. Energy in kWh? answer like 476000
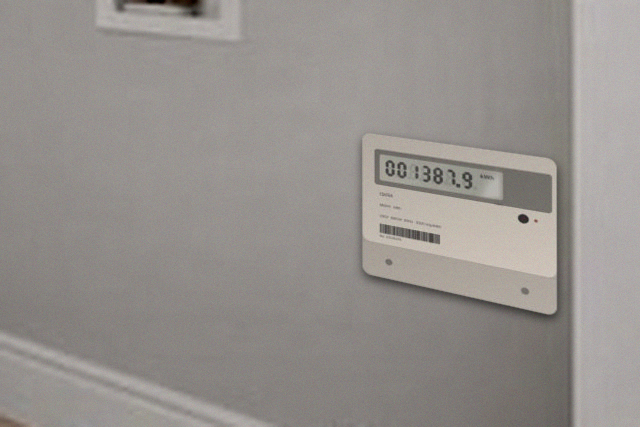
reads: 1387.9
